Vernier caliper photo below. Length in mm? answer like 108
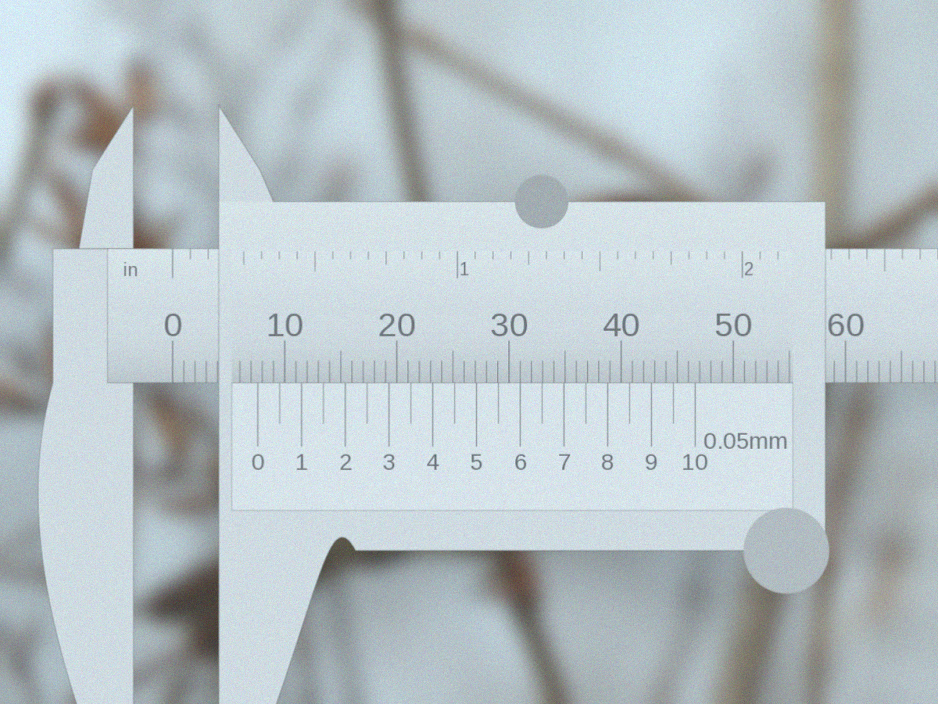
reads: 7.6
